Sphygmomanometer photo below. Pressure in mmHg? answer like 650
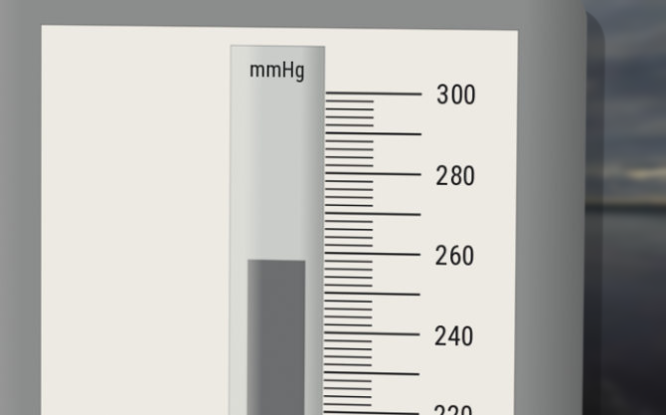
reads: 258
